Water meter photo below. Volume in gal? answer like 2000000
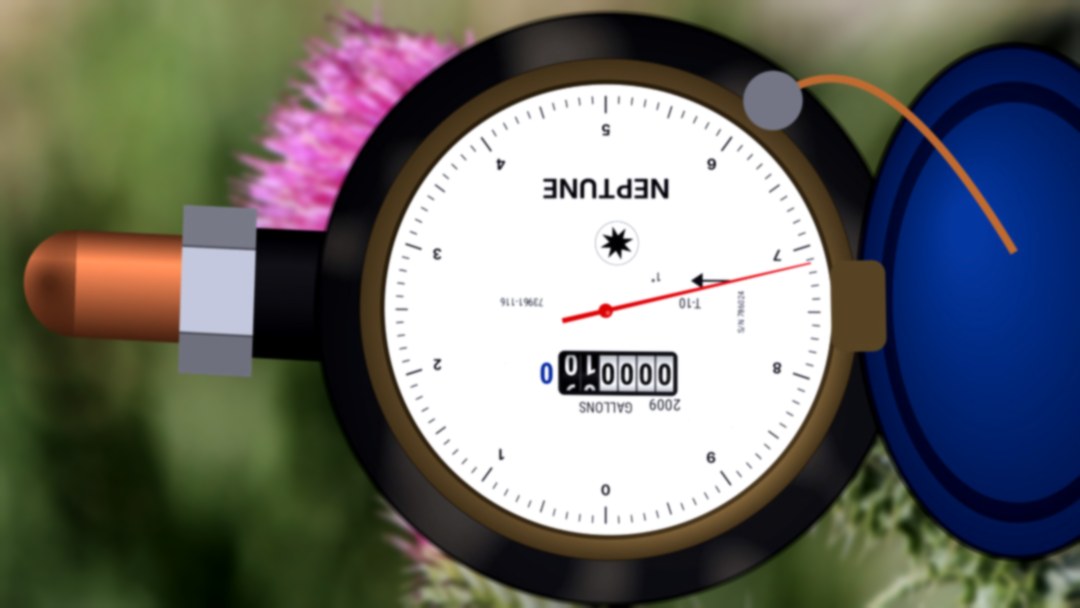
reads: 97.1
